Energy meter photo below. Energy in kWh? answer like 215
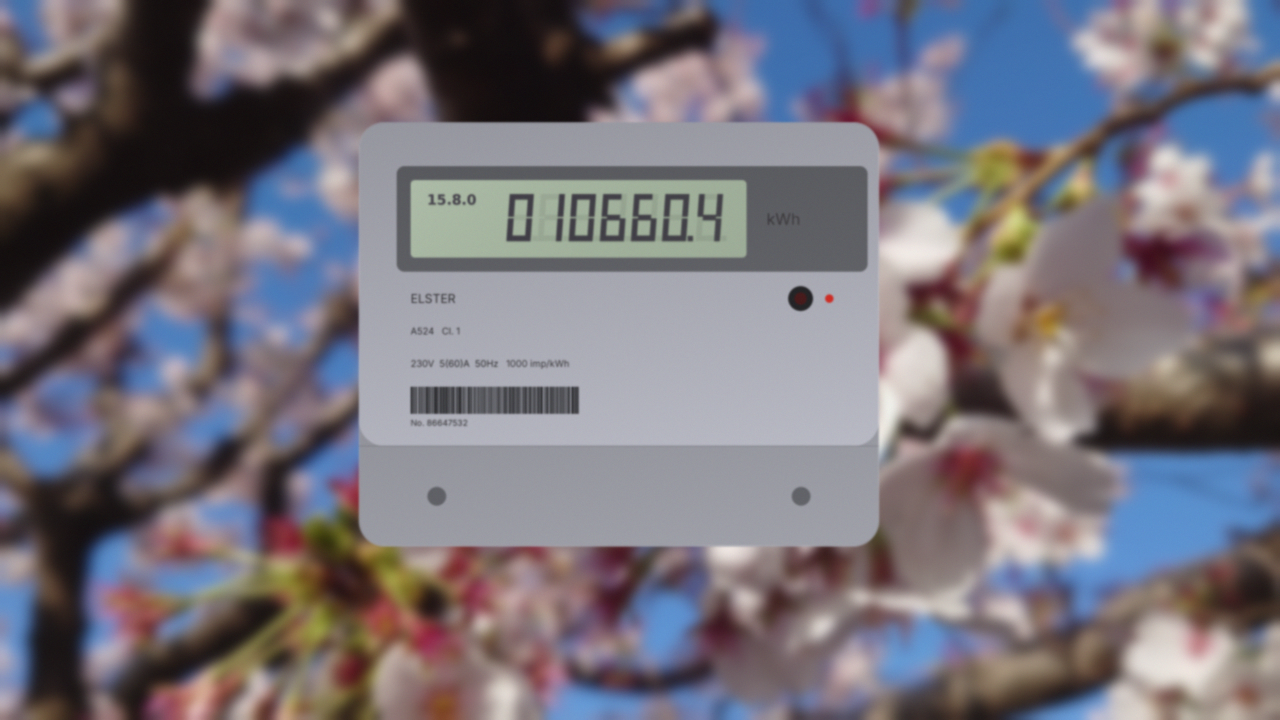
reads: 10660.4
